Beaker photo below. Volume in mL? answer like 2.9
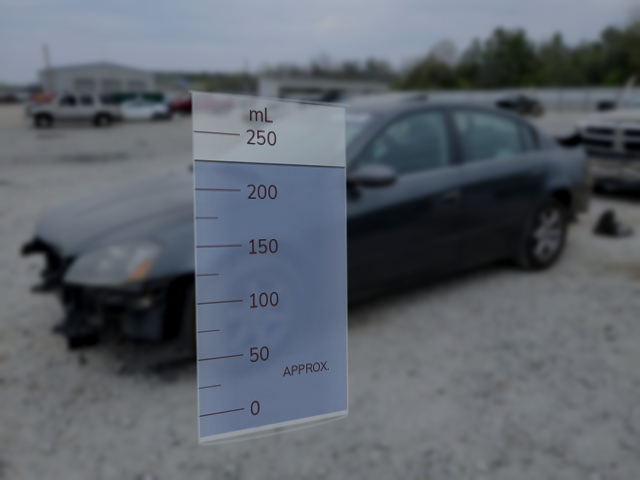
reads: 225
